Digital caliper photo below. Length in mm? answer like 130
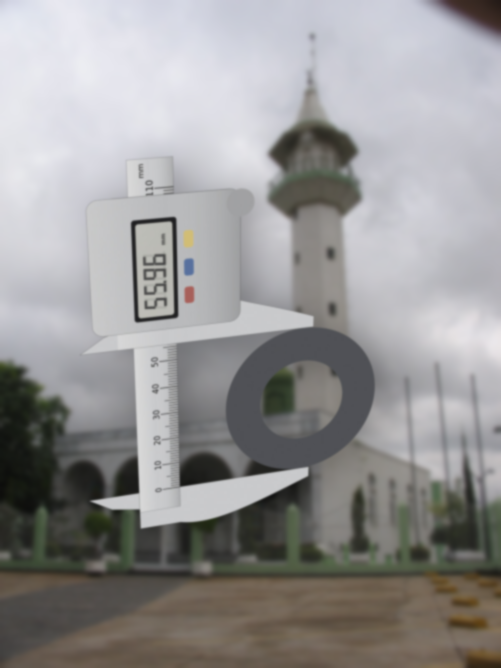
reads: 55.96
